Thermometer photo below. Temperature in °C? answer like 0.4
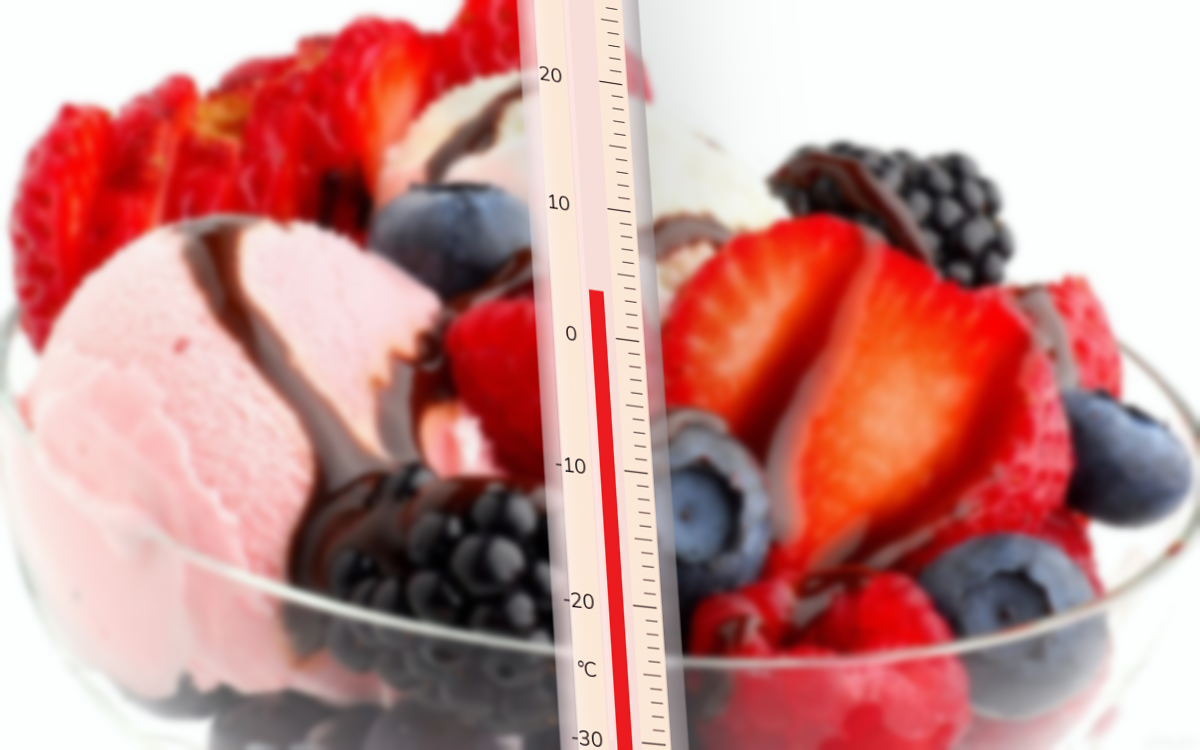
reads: 3.5
